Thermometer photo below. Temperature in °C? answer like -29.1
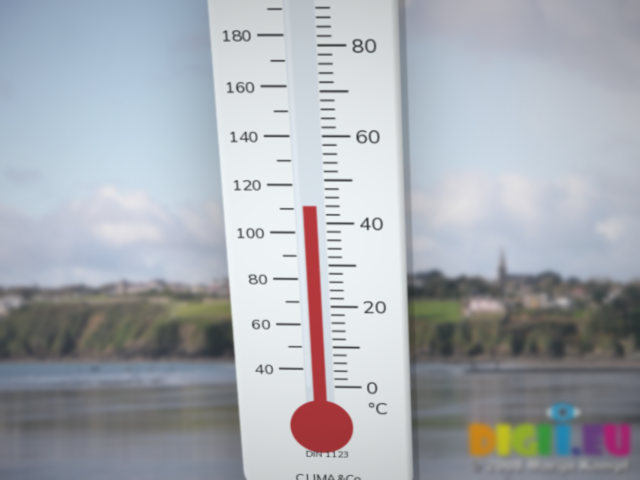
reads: 44
